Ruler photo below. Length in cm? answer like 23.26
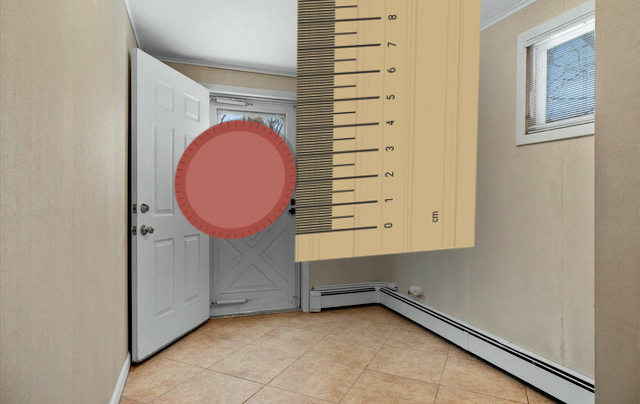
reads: 4.5
